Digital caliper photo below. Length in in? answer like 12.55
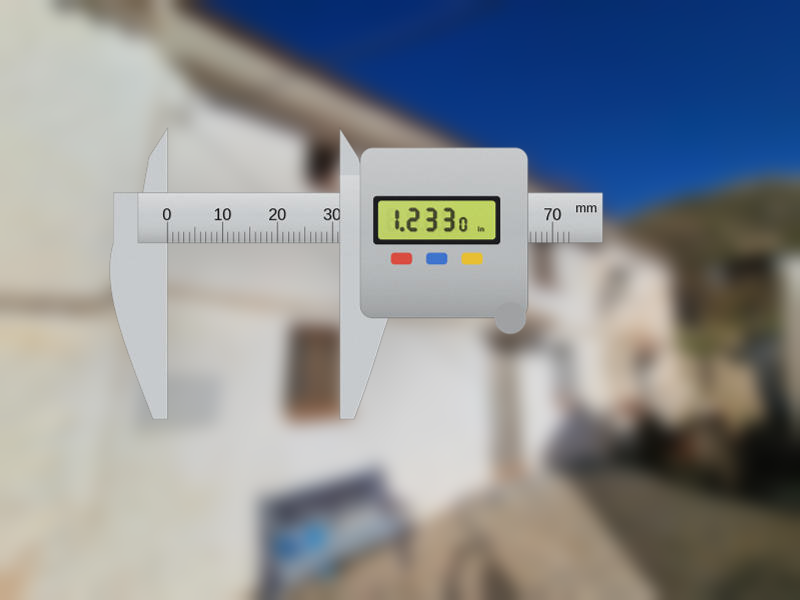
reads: 1.2330
